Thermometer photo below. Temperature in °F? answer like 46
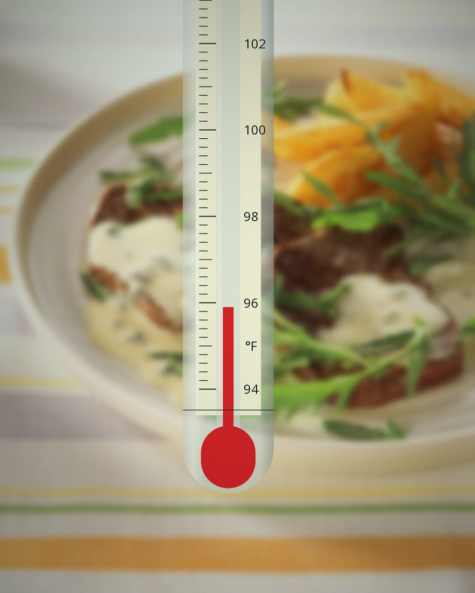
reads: 95.9
